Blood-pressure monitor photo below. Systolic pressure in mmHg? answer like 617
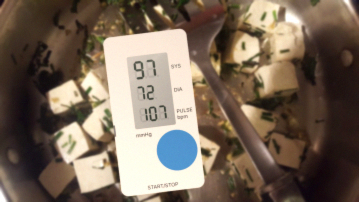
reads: 97
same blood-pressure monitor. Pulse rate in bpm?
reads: 107
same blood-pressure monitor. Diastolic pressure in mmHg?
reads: 72
